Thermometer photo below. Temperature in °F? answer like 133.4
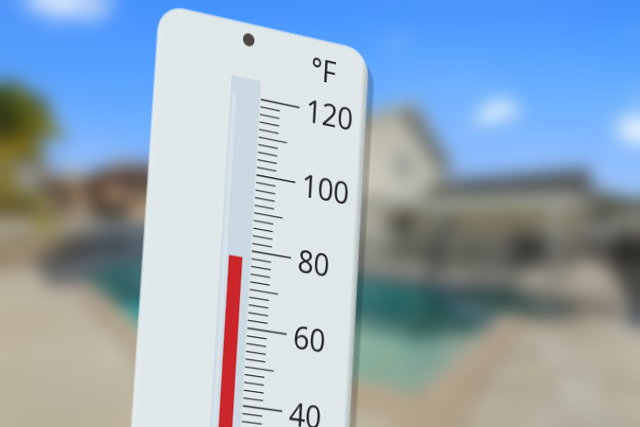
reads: 78
